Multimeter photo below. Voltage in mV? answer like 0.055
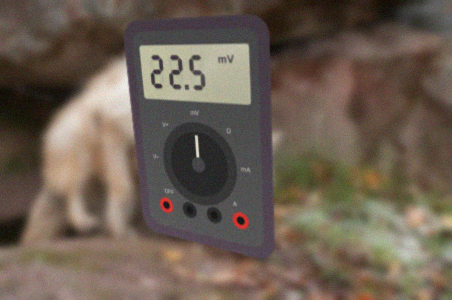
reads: 22.5
